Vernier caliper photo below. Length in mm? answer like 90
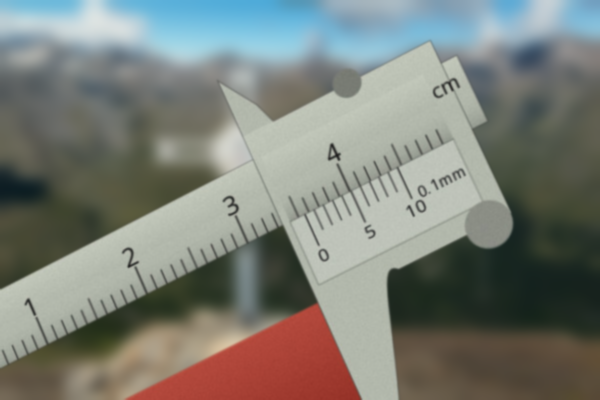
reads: 35.6
